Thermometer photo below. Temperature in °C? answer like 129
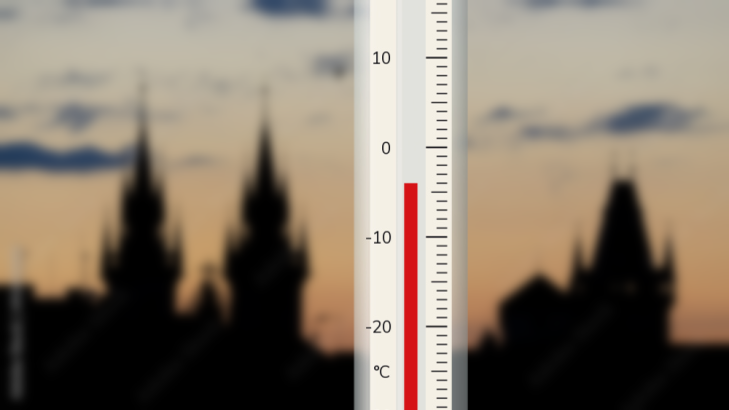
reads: -4
